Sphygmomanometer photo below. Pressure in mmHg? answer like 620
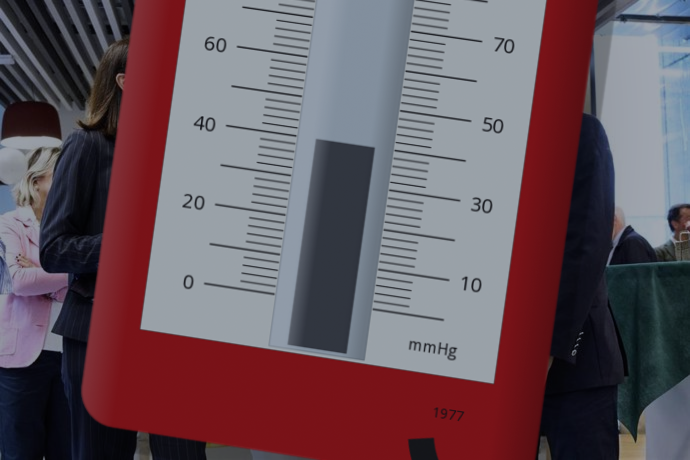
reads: 40
